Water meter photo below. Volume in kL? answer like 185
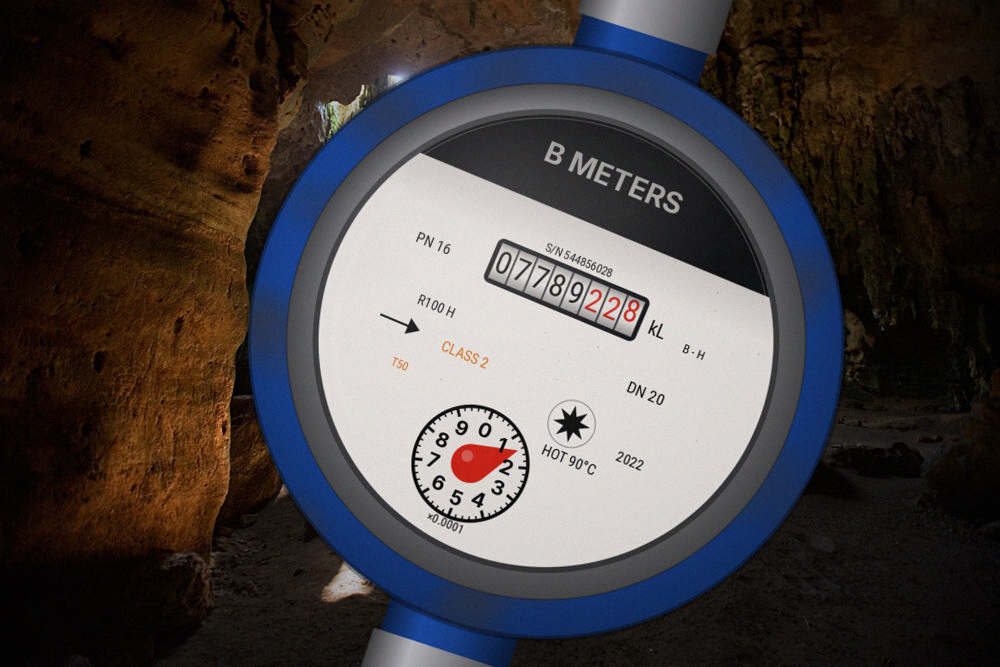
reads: 7789.2281
